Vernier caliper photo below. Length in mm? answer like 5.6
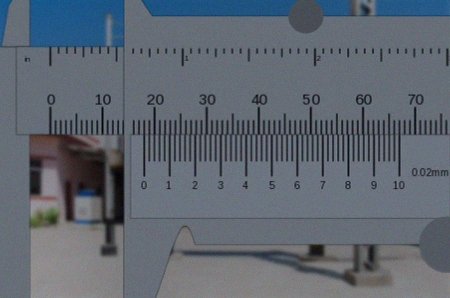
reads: 18.0
